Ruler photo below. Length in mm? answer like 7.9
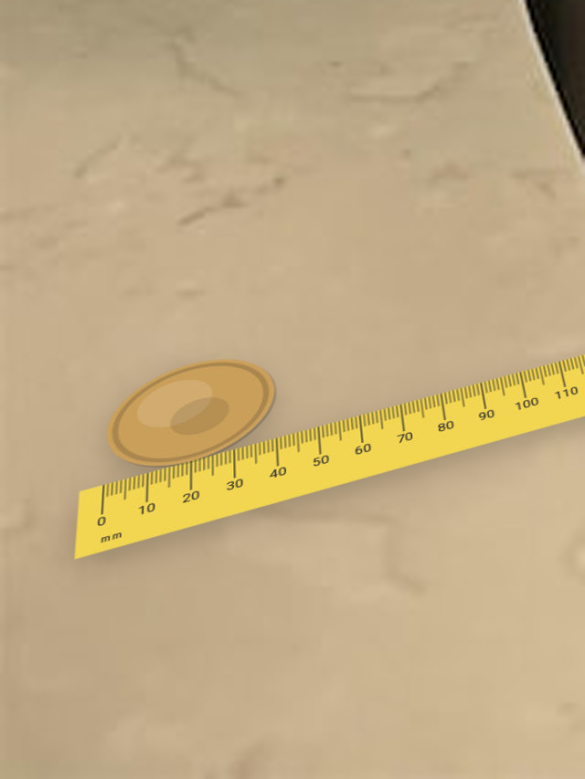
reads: 40
